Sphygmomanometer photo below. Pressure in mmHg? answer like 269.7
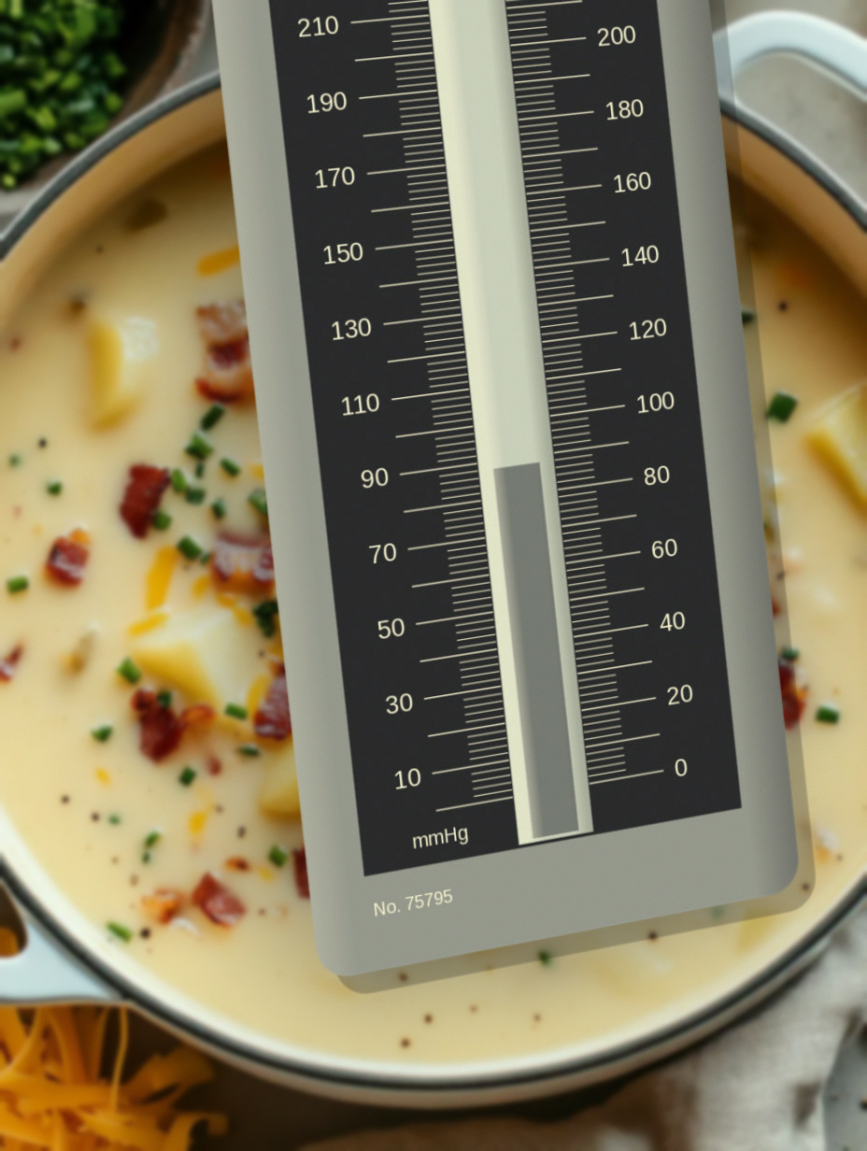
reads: 88
